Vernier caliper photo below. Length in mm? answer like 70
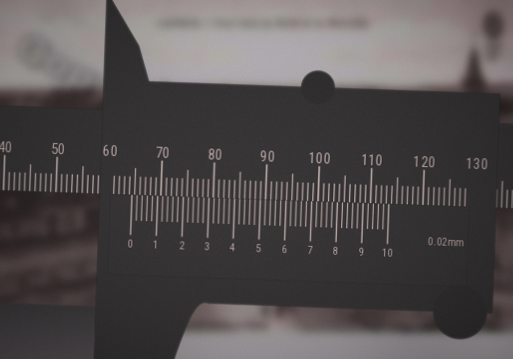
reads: 64.5
